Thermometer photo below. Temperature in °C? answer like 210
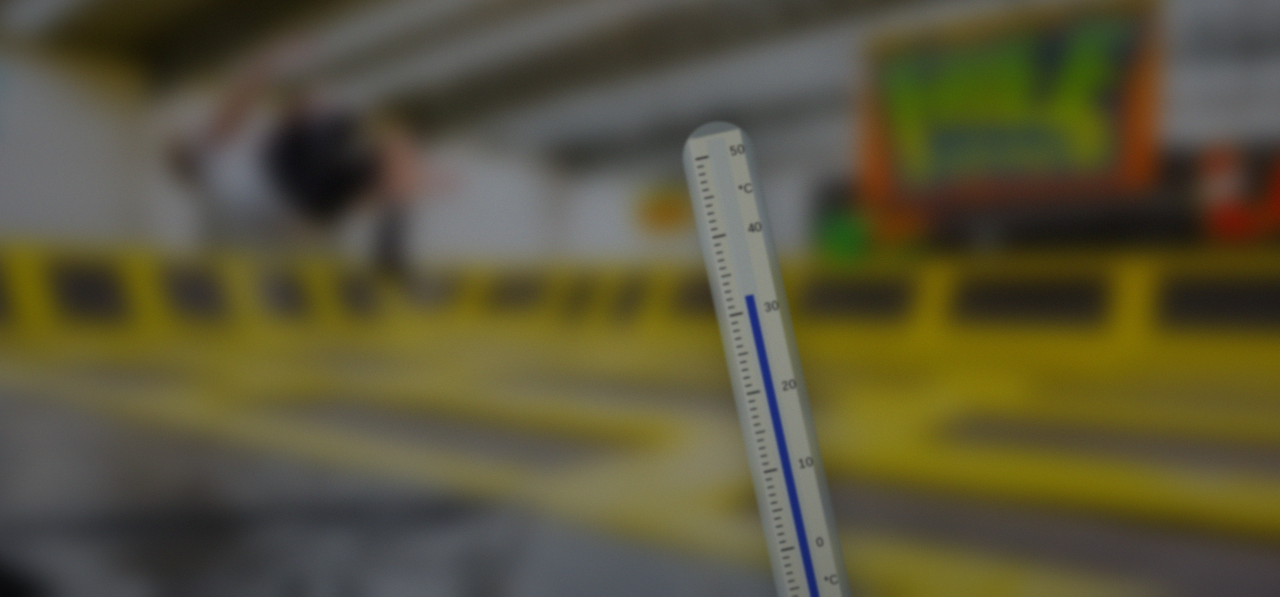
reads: 32
